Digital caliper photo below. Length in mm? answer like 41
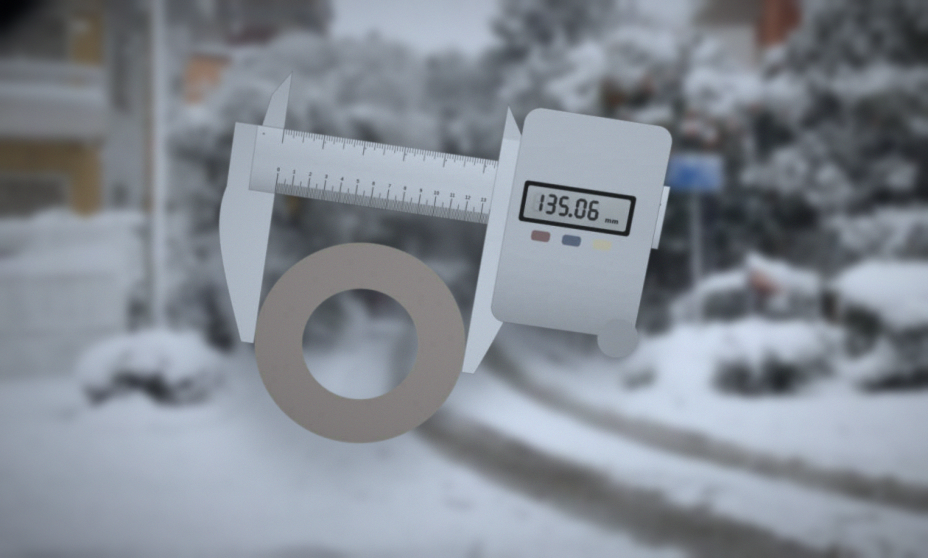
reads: 135.06
